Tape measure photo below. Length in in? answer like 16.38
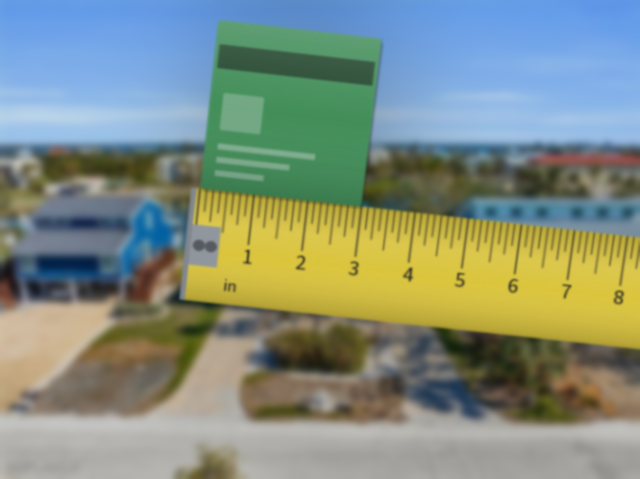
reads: 3
